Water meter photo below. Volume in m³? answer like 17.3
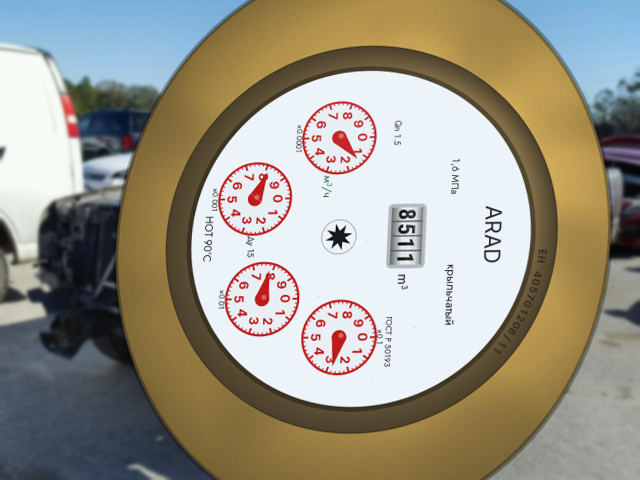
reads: 8511.2781
